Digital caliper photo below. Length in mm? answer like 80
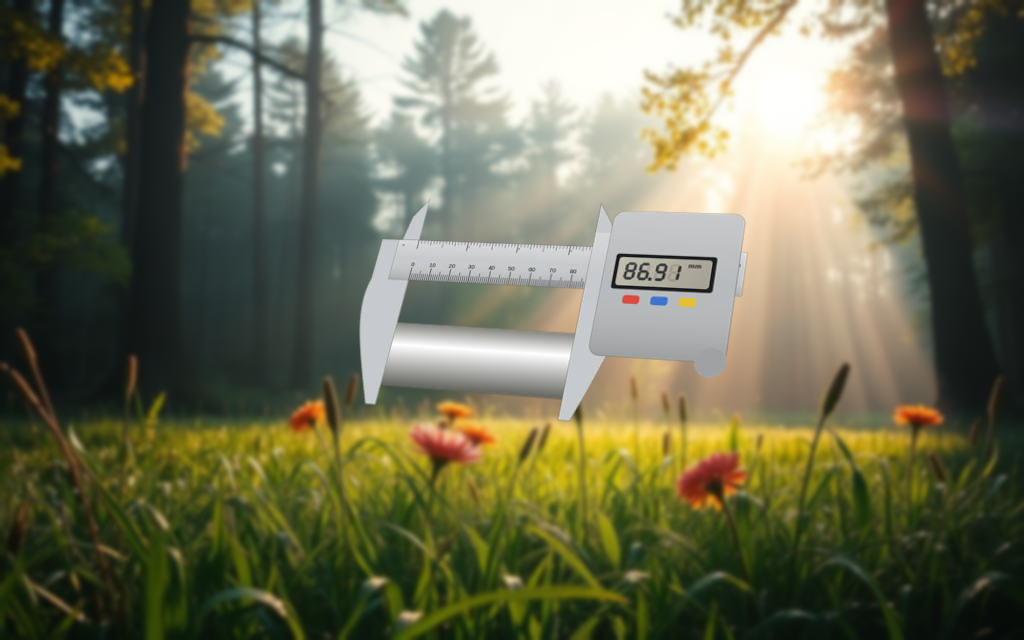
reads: 86.91
